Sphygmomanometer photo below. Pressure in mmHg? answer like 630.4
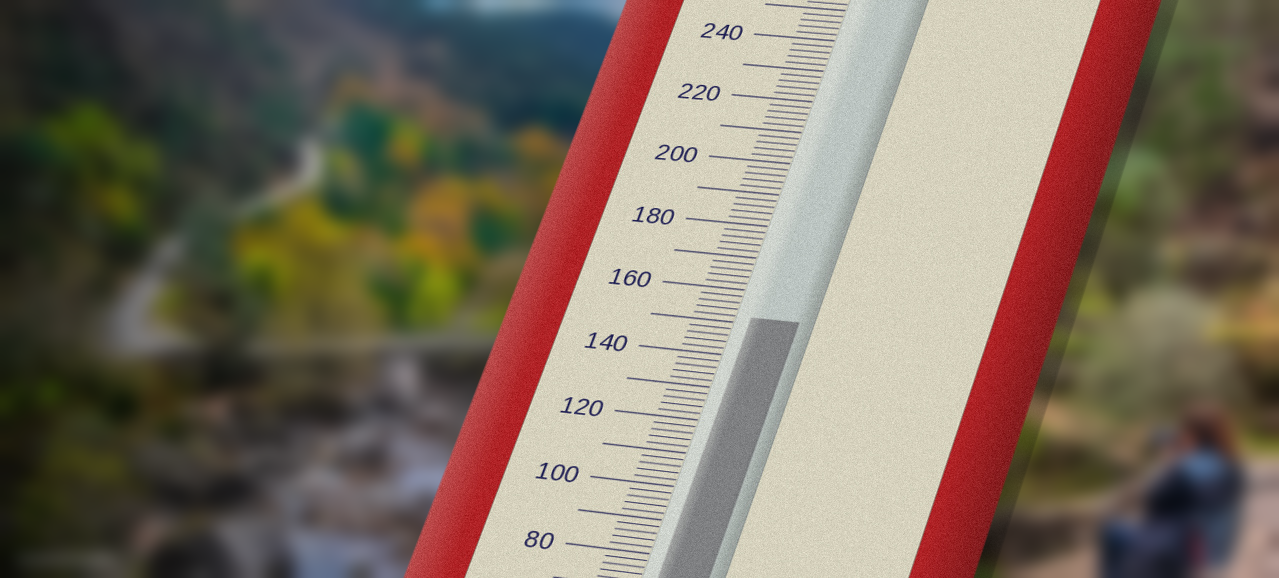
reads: 152
